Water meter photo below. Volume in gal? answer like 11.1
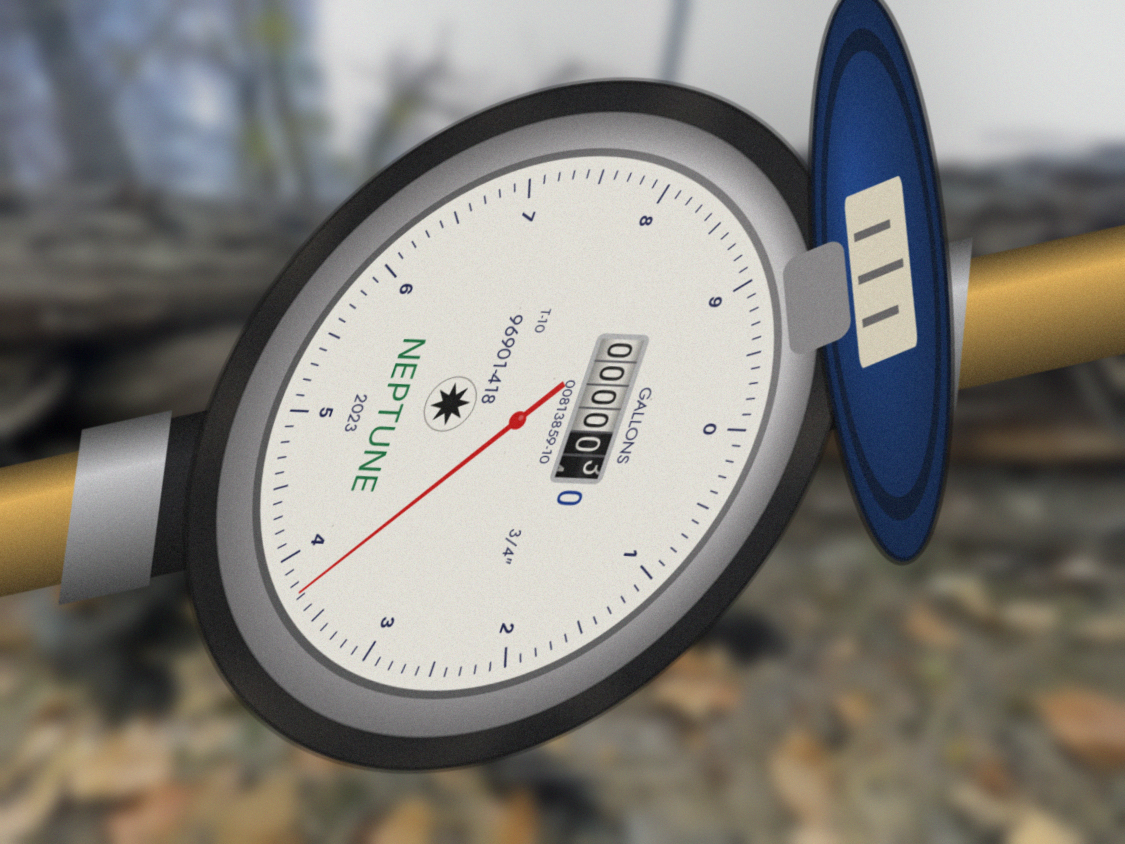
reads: 33.7
